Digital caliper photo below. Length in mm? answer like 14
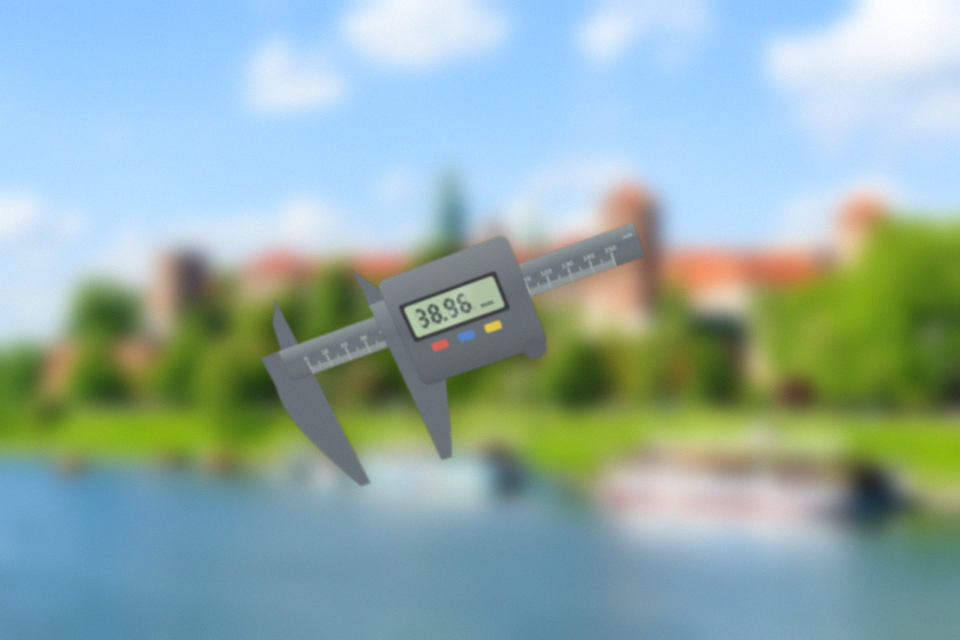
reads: 38.96
